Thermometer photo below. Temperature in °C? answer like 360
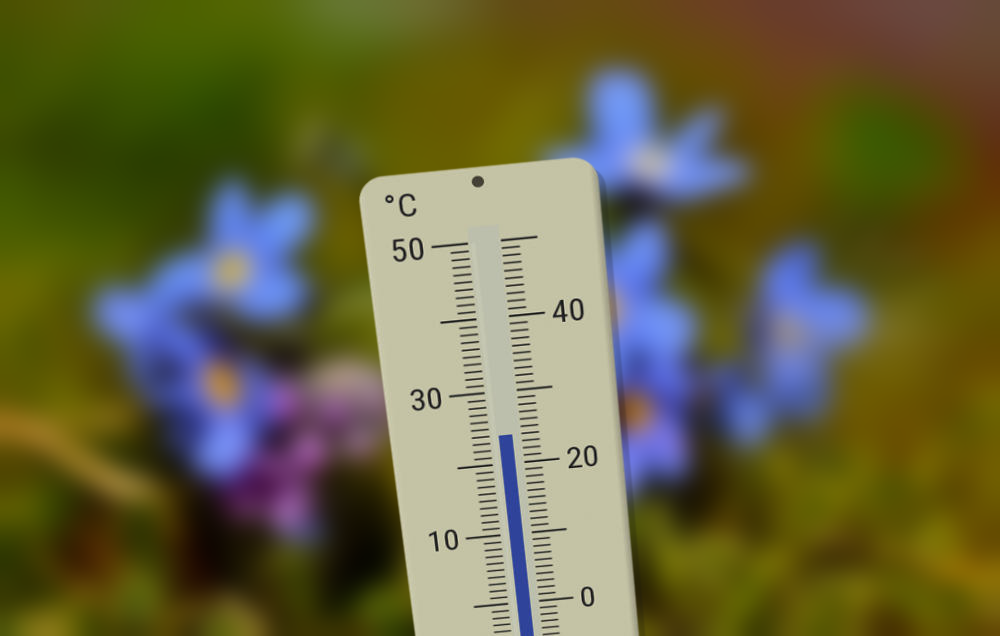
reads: 24
